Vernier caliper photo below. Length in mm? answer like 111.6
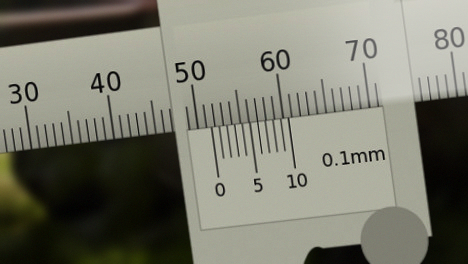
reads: 51.6
